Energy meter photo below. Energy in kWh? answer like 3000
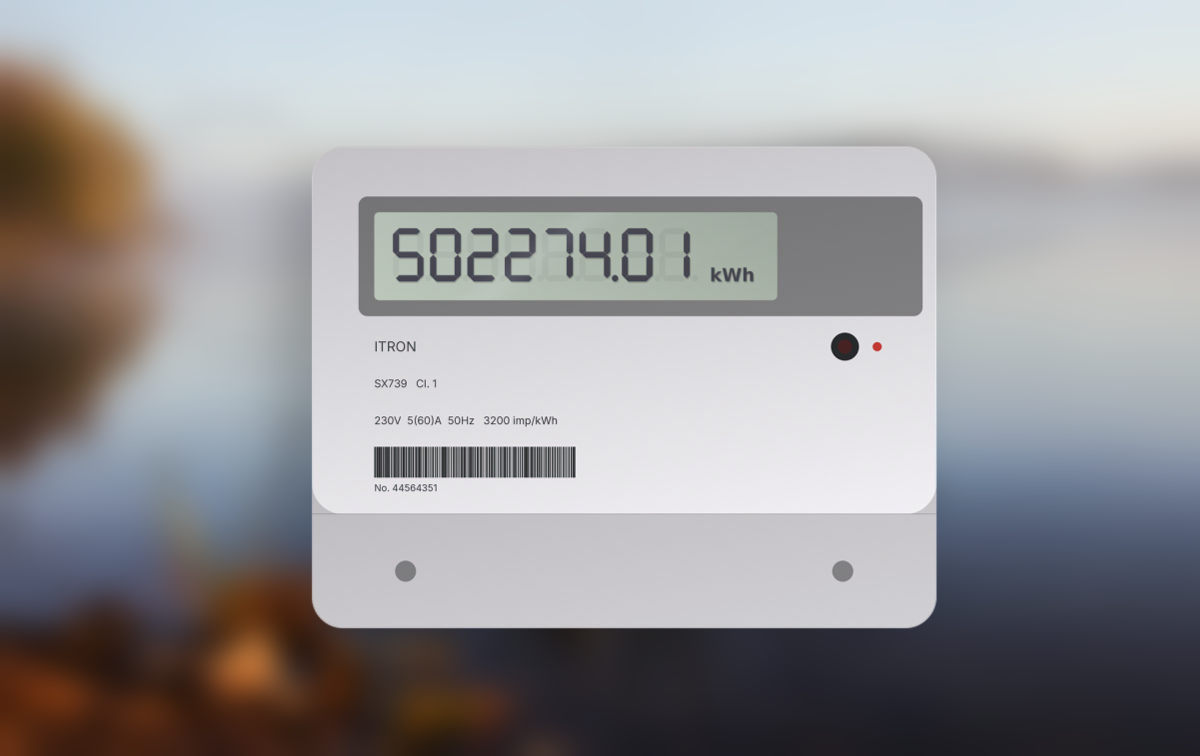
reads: 502274.01
